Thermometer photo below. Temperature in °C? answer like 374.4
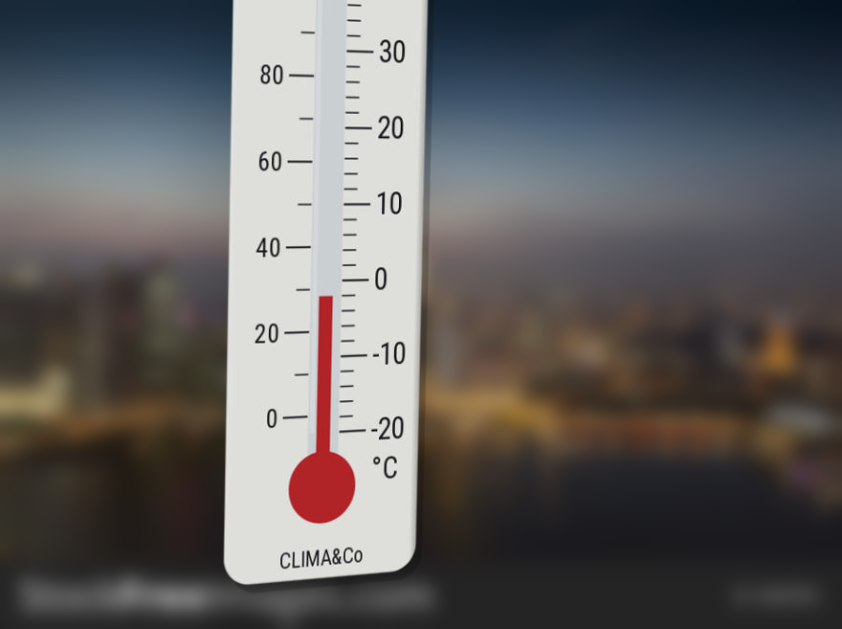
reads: -2
